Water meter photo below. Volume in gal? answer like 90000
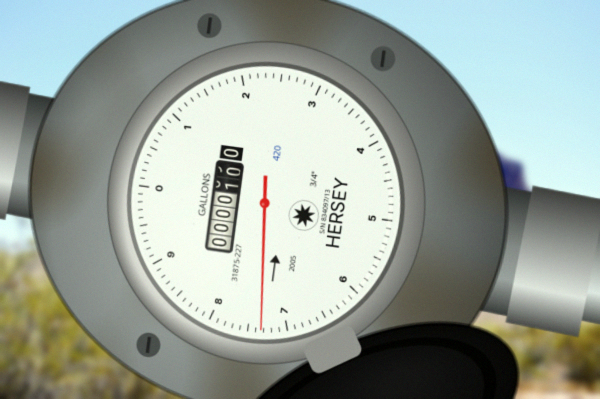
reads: 97.3
